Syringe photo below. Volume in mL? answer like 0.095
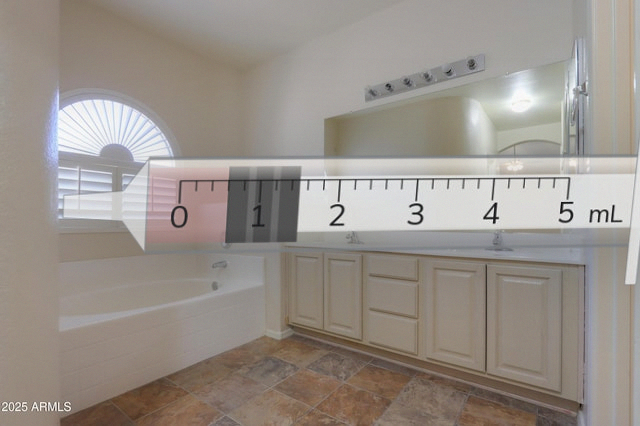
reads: 0.6
